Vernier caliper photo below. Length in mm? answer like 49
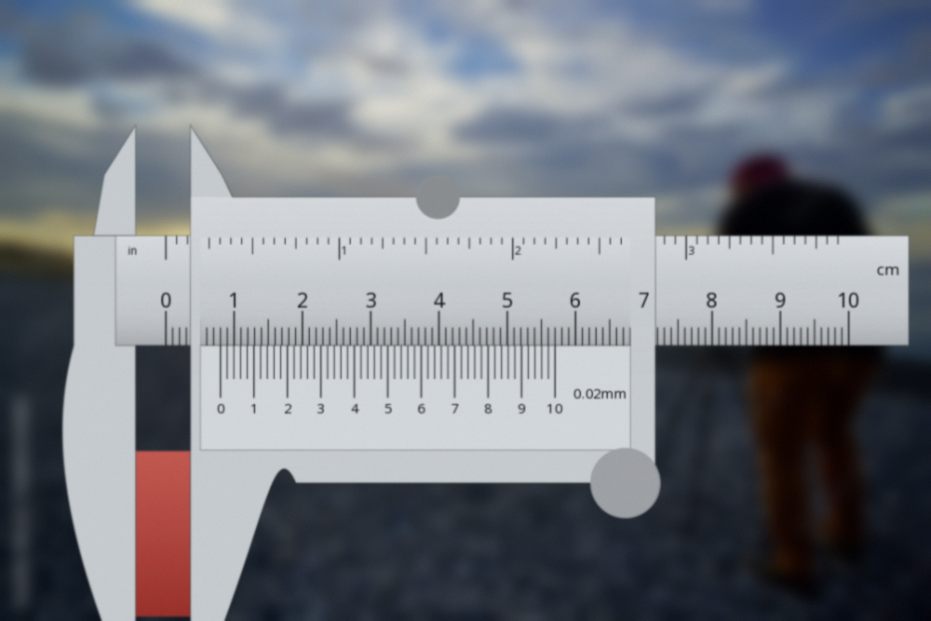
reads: 8.0
